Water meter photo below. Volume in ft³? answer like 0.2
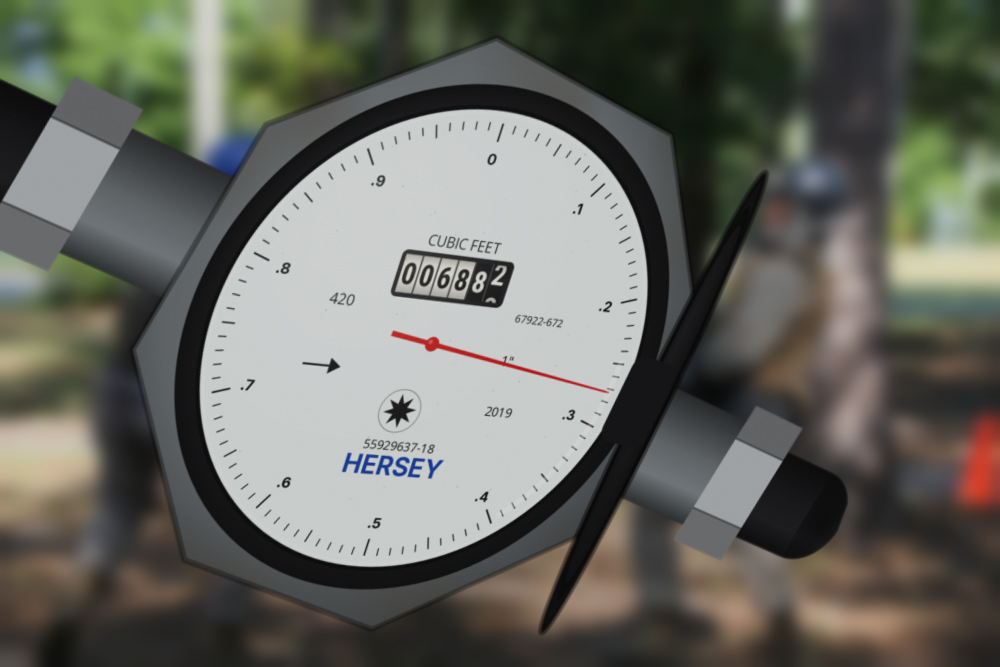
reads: 6882.27
